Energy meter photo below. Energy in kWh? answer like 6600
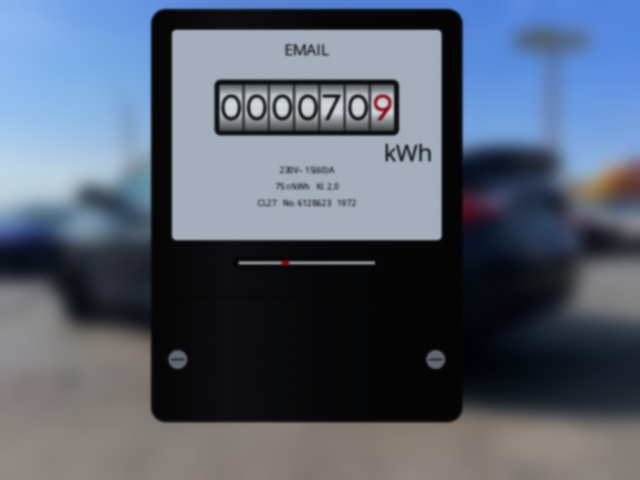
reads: 70.9
